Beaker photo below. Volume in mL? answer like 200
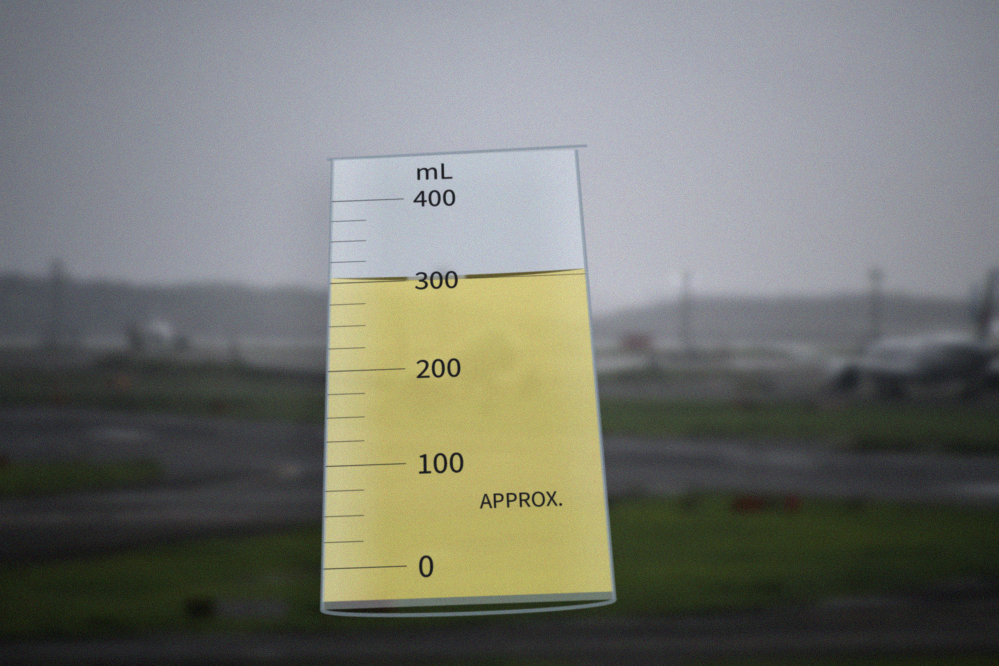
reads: 300
